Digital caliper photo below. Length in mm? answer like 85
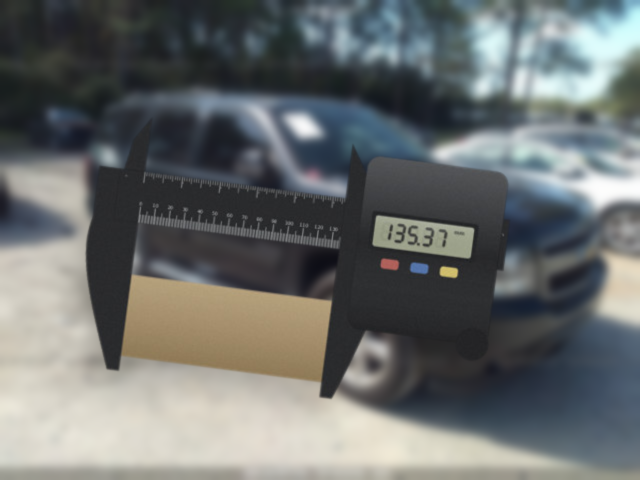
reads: 135.37
